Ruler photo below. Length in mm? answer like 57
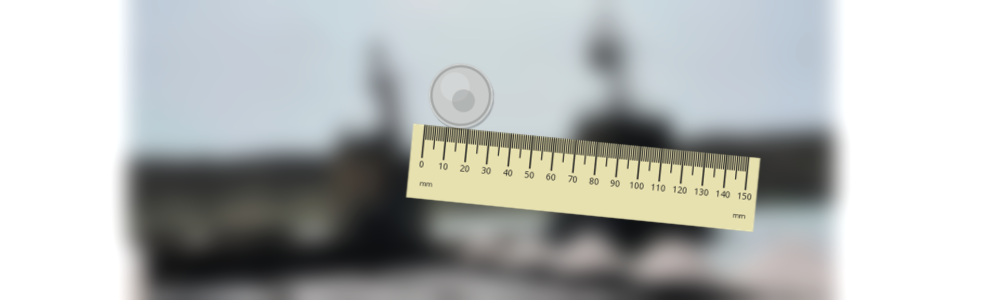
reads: 30
